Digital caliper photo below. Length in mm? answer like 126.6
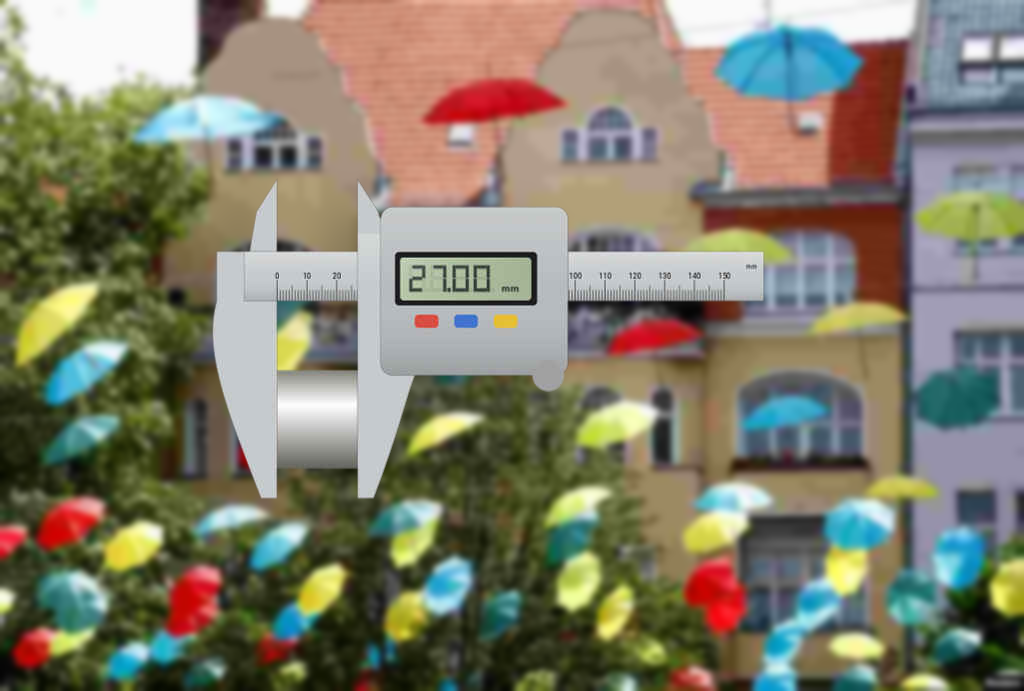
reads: 27.00
